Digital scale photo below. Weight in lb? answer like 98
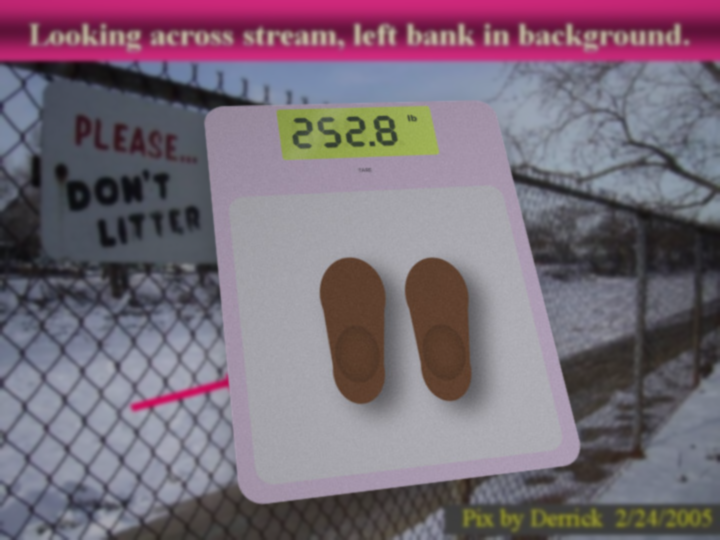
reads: 252.8
